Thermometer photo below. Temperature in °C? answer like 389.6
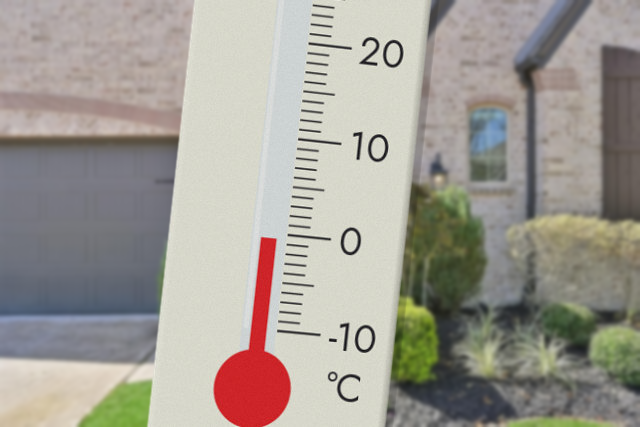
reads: -0.5
